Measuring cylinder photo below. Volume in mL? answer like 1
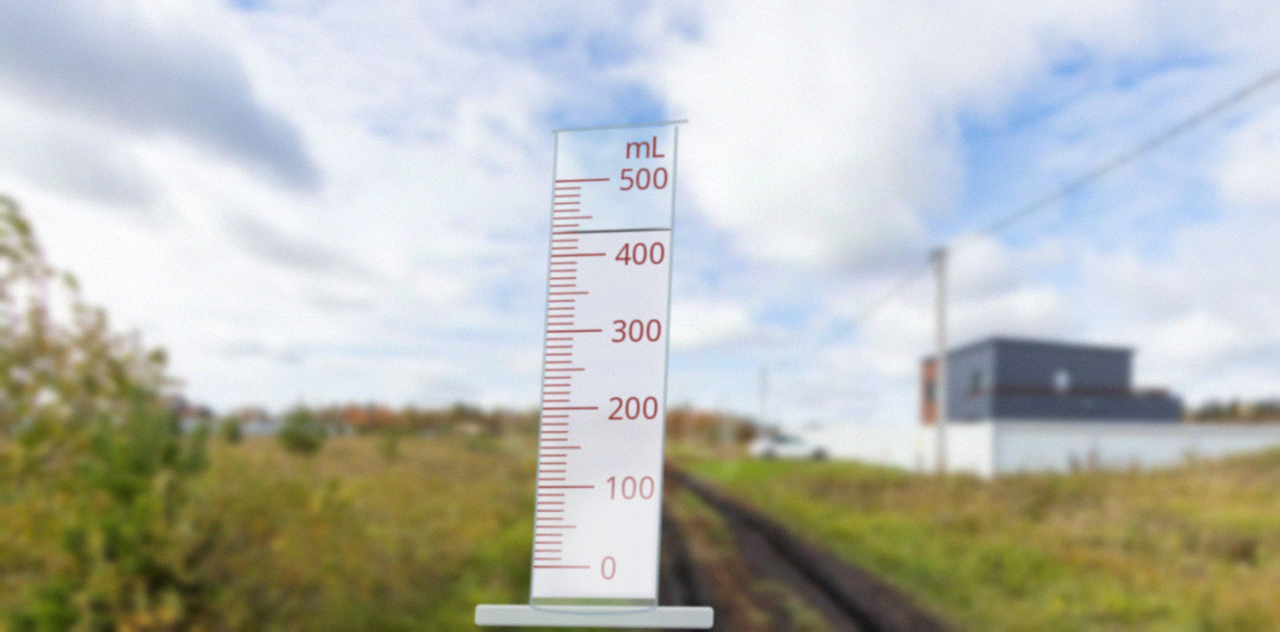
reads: 430
